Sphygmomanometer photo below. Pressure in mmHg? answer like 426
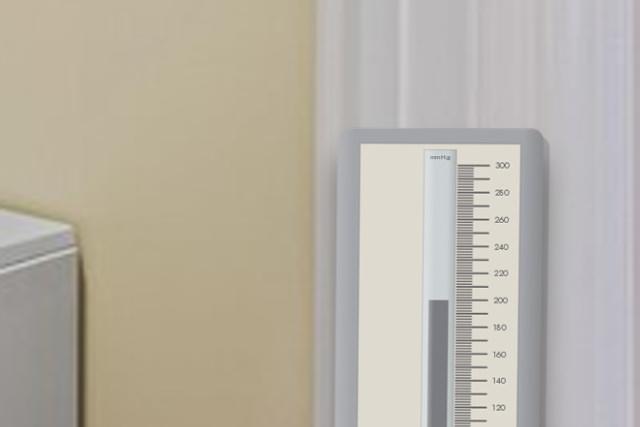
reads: 200
